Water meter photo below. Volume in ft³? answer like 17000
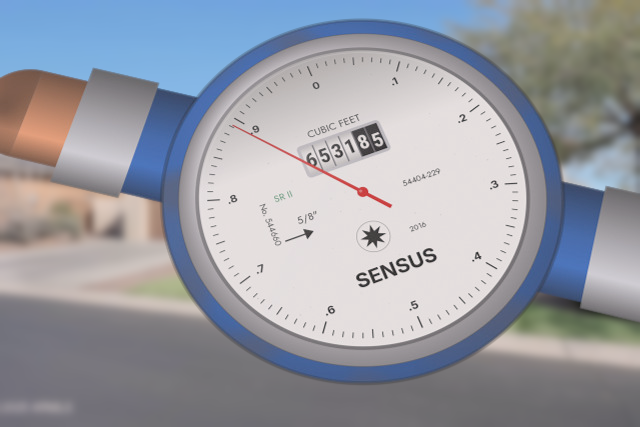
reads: 653184.89
